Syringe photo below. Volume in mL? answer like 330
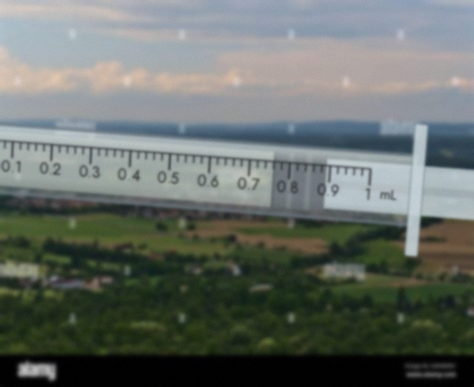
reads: 0.76
